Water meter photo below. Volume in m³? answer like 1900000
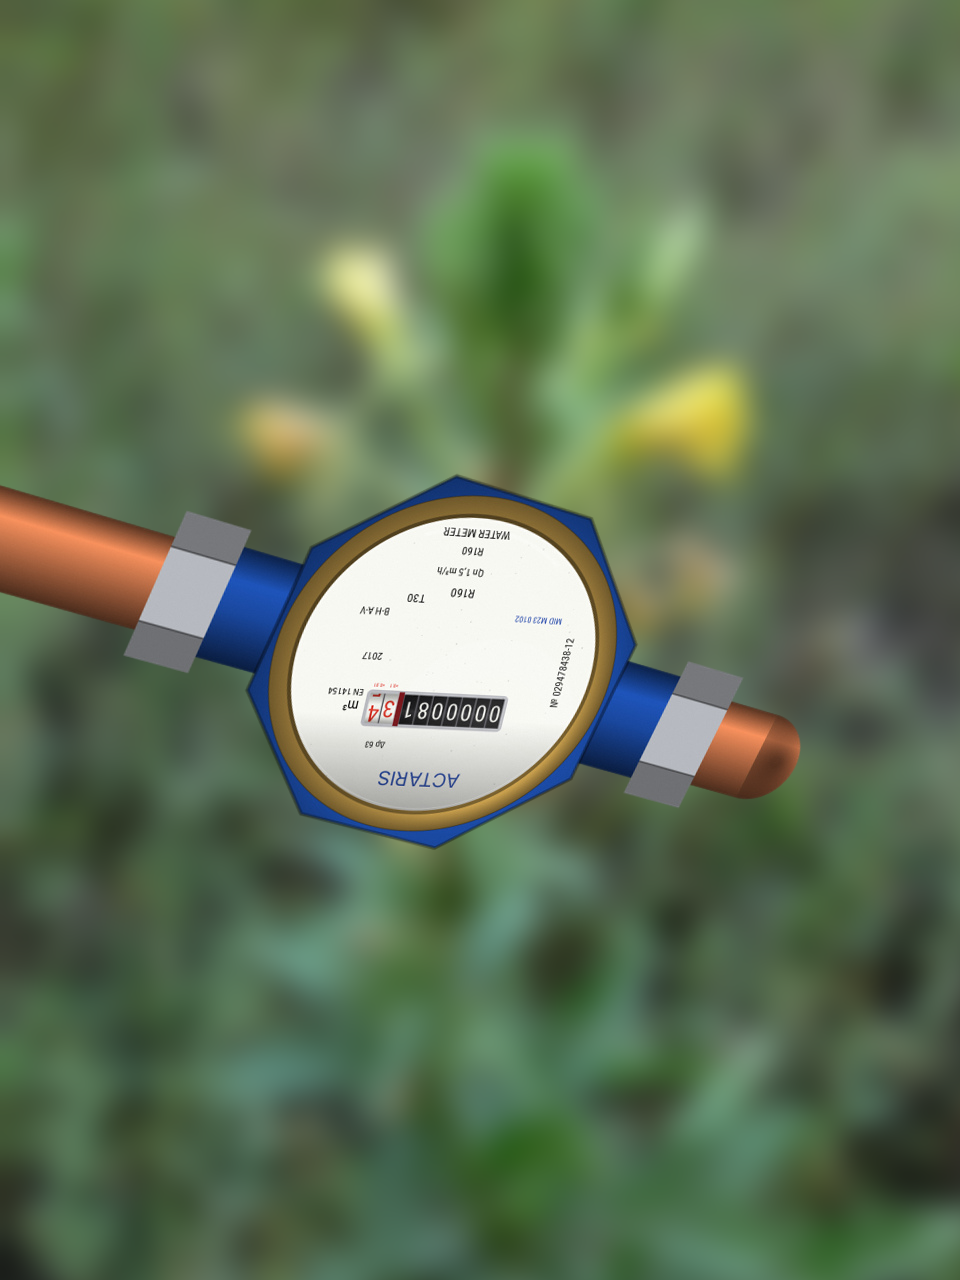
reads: 81.34
